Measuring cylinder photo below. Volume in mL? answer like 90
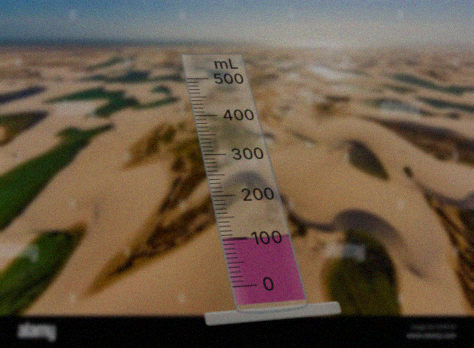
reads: 100
